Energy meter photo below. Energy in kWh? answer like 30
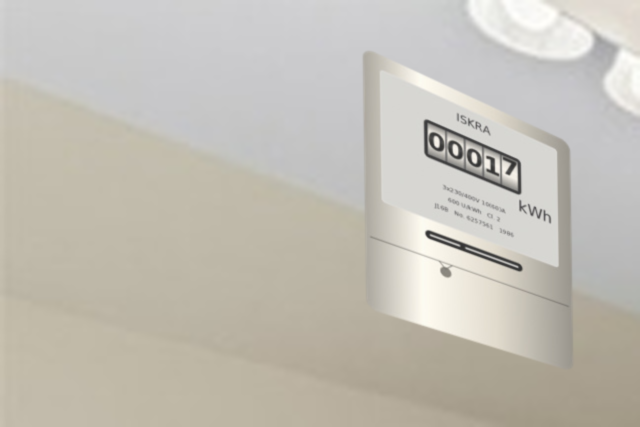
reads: 17
